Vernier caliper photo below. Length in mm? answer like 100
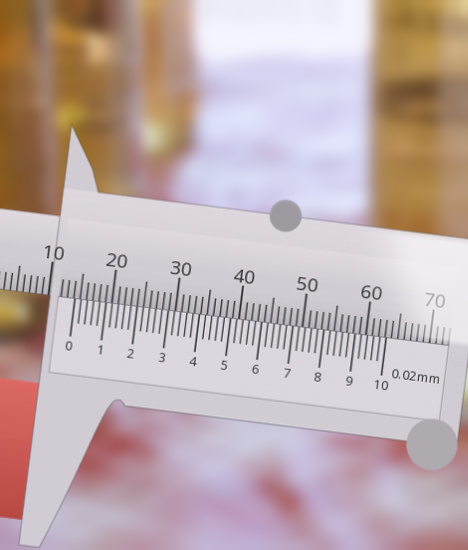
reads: 14.2
